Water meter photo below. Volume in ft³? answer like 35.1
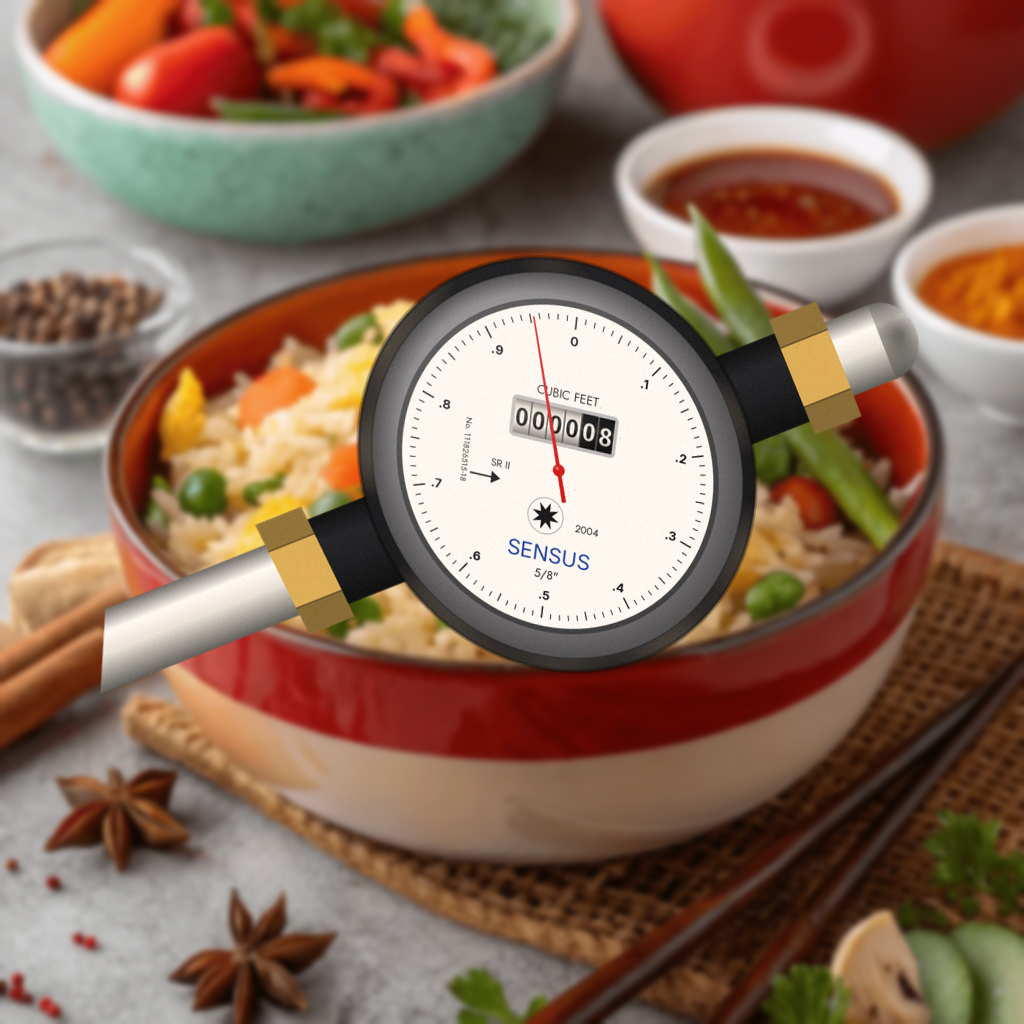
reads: 7.95
